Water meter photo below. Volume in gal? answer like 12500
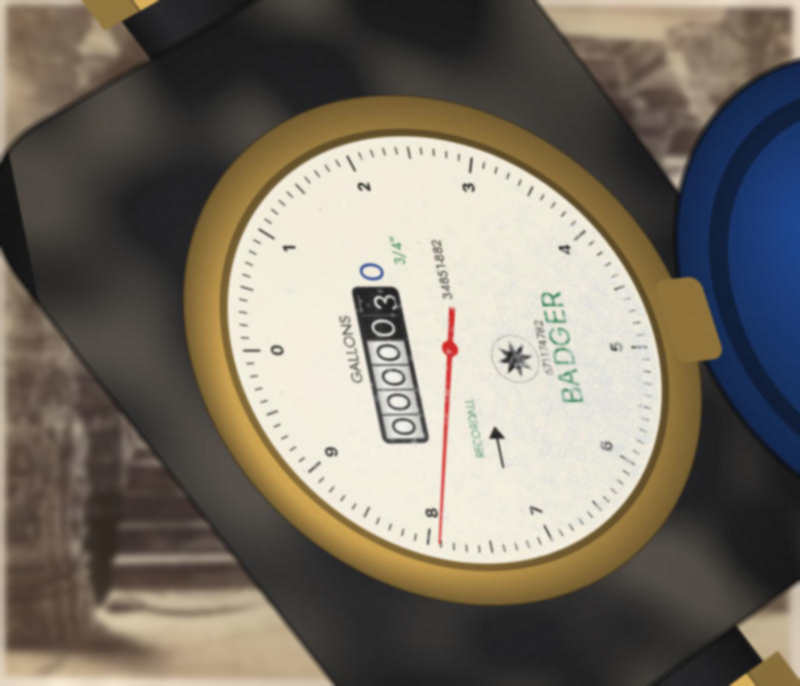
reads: 27.9
